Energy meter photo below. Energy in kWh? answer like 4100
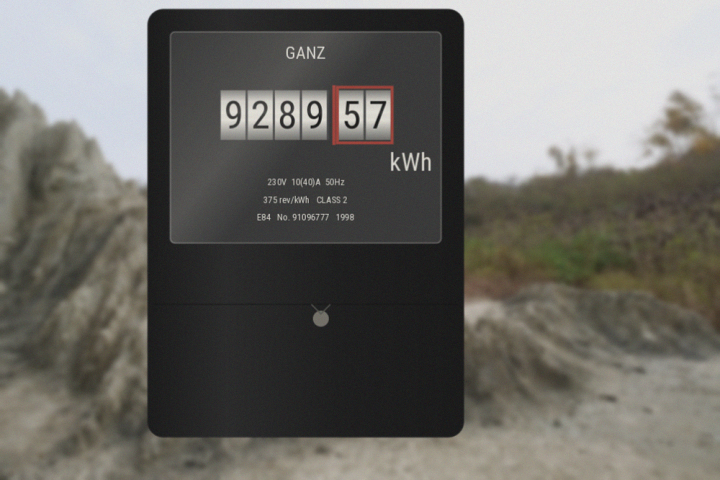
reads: 9289.57
